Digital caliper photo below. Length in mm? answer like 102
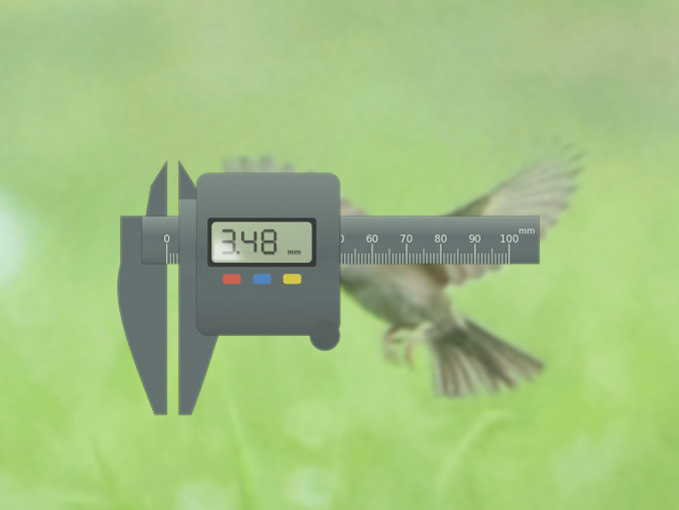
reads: 3.48
